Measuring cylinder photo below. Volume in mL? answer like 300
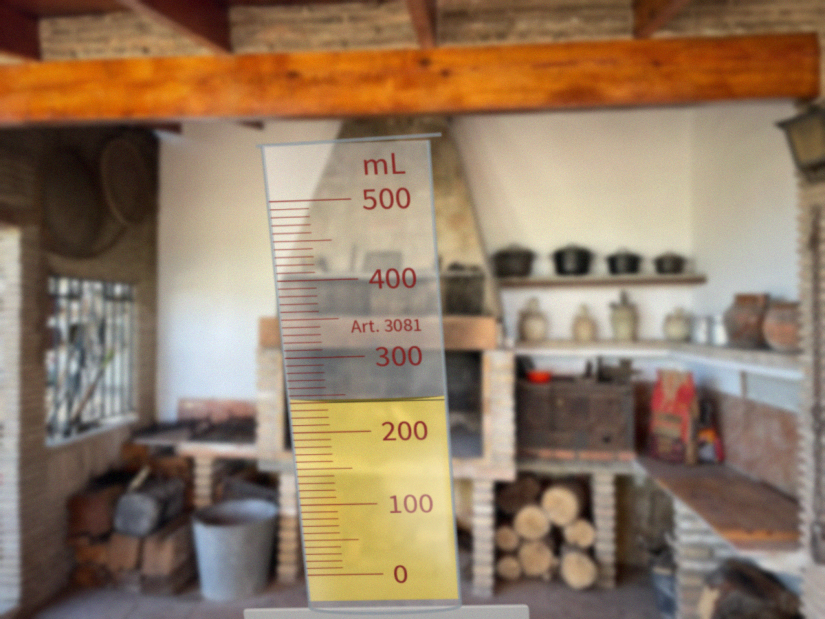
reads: 240
